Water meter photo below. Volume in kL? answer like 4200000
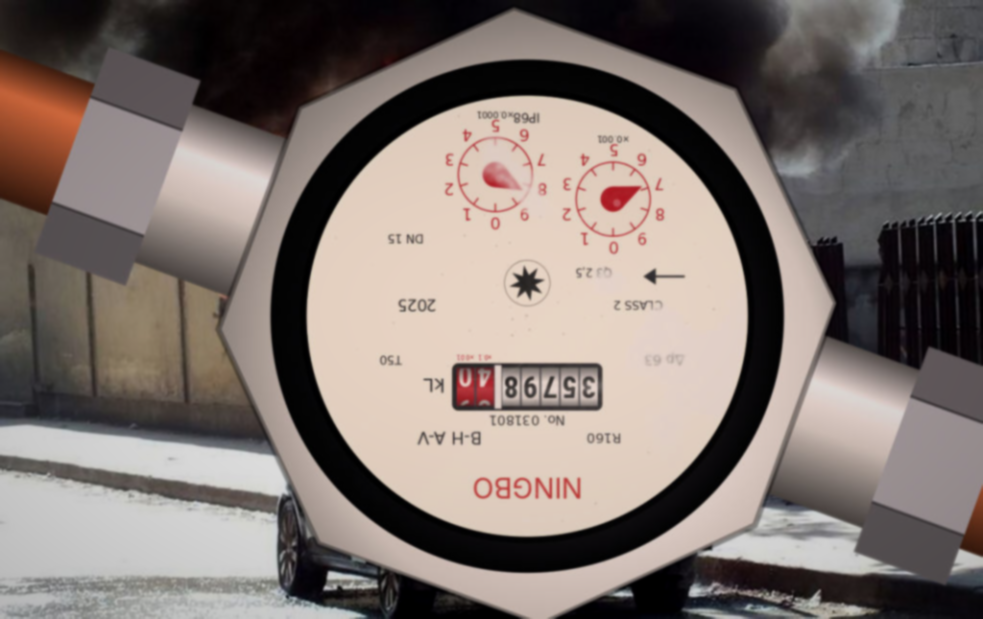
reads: 35798.3968
